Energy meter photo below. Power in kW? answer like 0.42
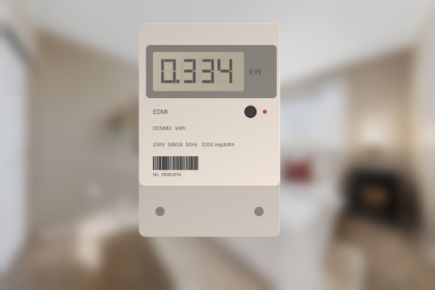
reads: 0.334
